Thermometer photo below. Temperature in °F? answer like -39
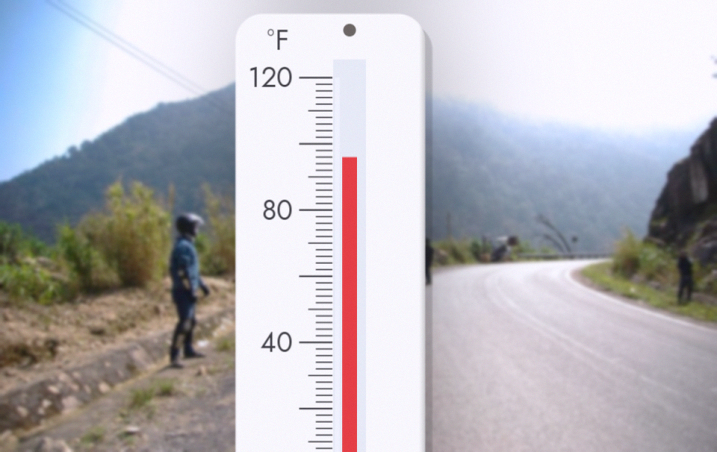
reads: 96
